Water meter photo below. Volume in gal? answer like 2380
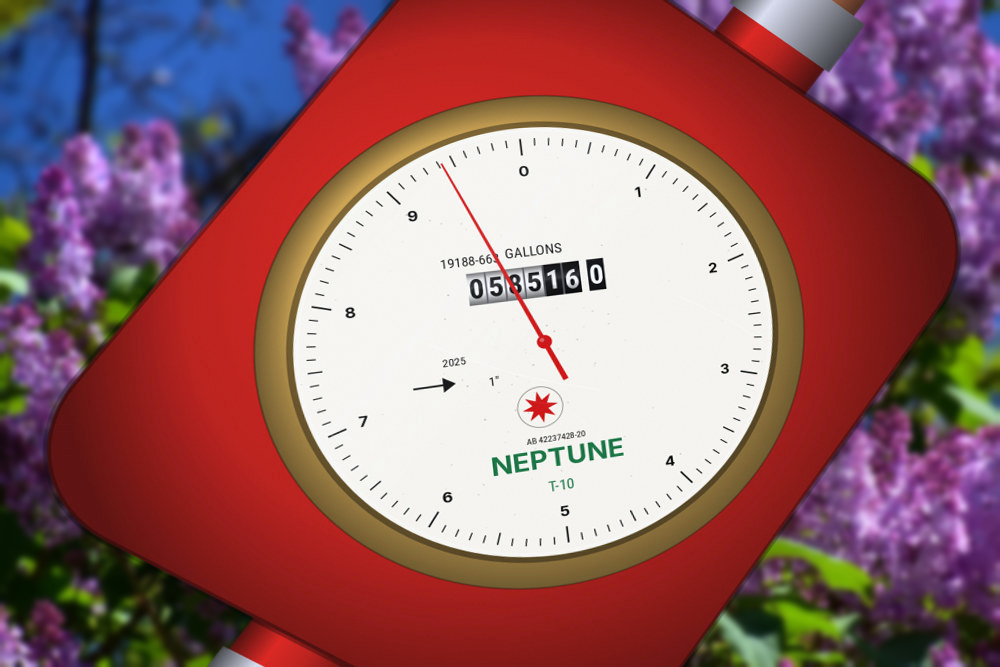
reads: 585159.4
